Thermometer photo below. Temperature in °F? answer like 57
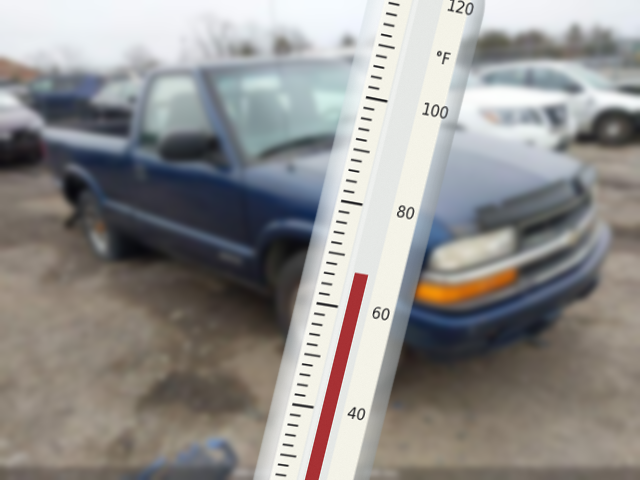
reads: 67
